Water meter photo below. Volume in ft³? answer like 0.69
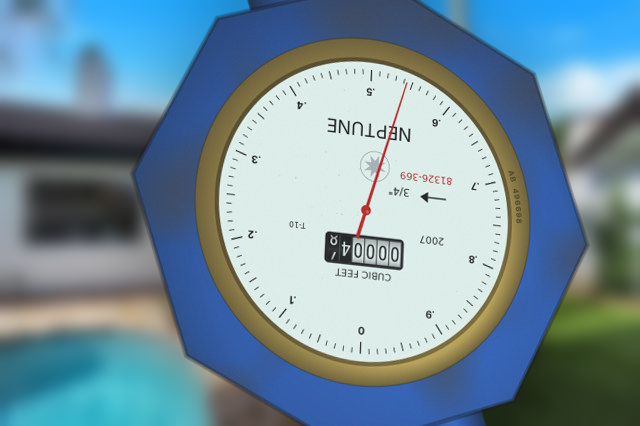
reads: 47.54
